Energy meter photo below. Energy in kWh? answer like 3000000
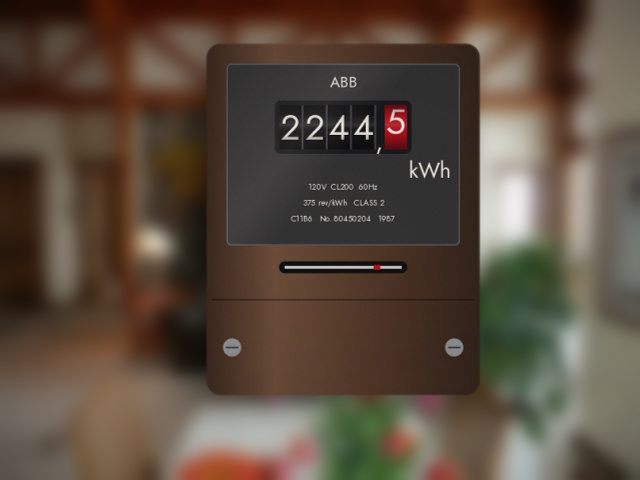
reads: 2244.5
